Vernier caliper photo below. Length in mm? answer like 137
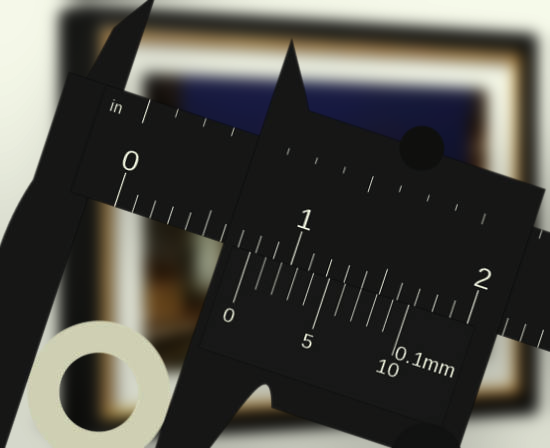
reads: 7.7
